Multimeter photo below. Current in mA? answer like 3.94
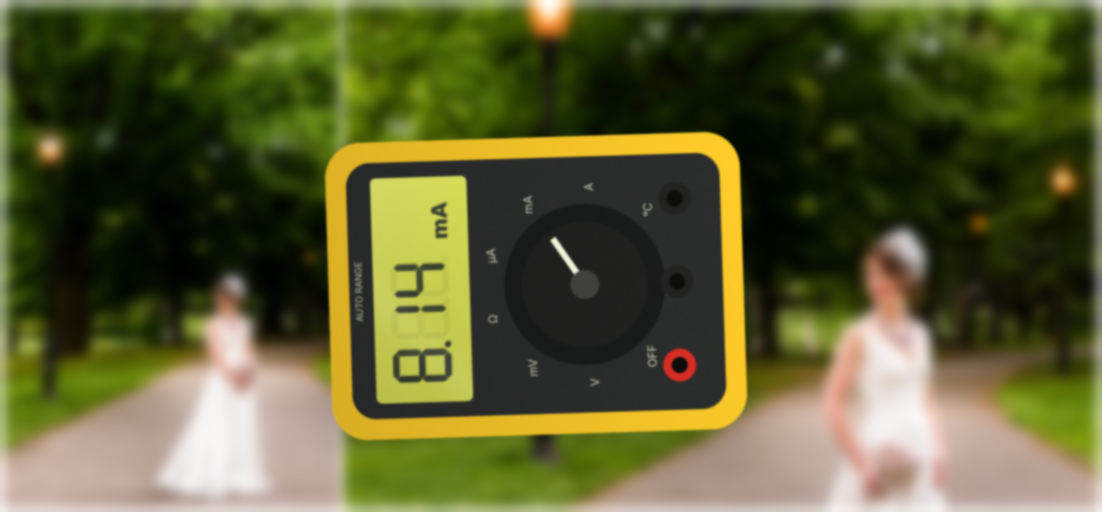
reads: 8.14
